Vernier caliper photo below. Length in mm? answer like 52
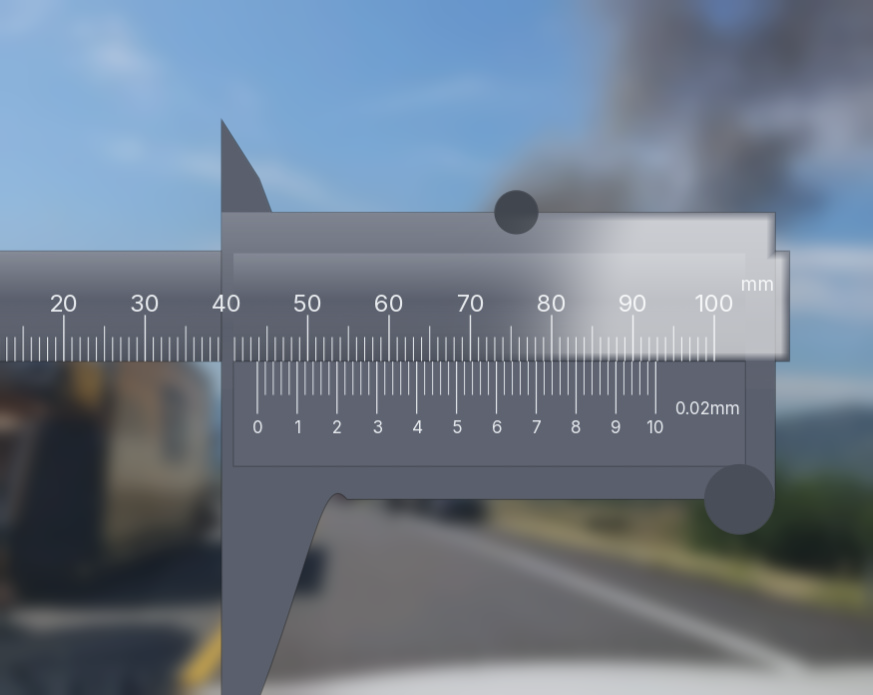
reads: 43.8
